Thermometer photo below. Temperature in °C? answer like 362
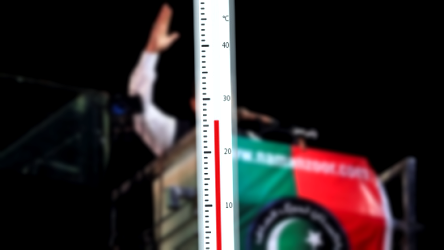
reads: 26
